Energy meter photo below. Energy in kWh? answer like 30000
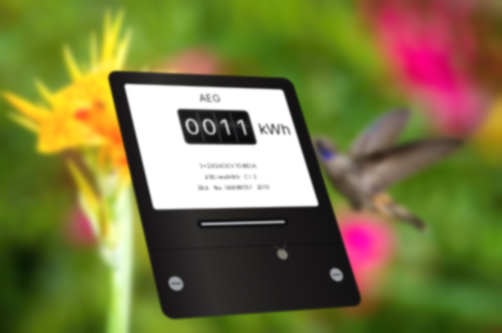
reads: 11
